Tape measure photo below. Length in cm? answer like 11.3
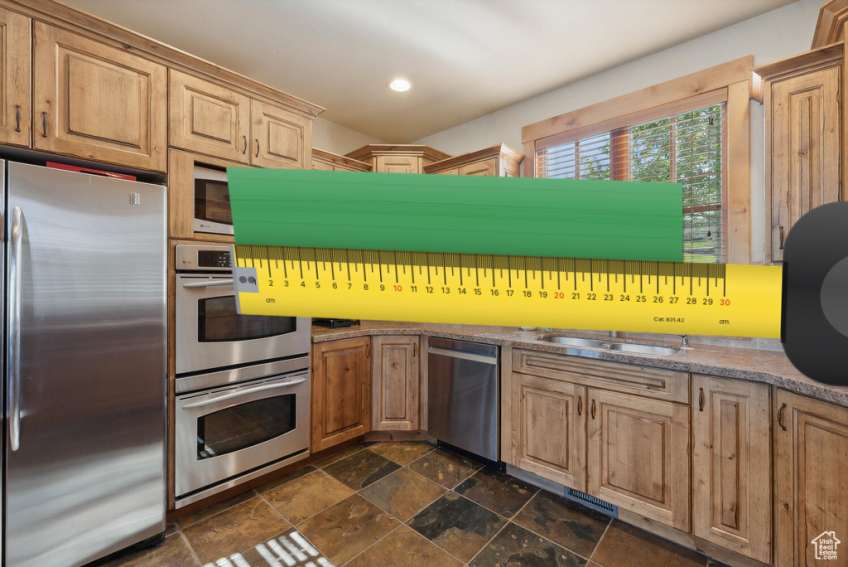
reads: 27.5
